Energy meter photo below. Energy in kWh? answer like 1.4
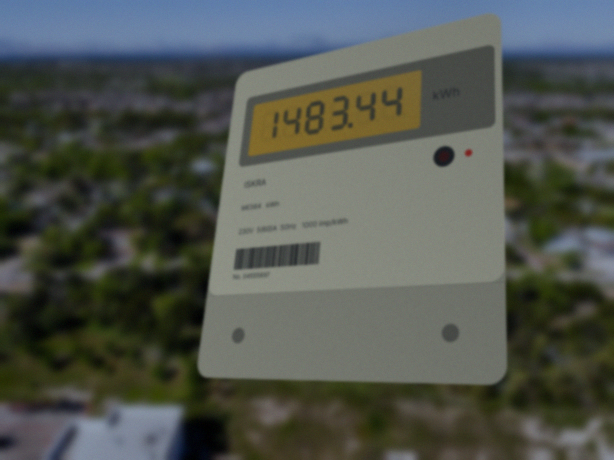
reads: 1483.44
